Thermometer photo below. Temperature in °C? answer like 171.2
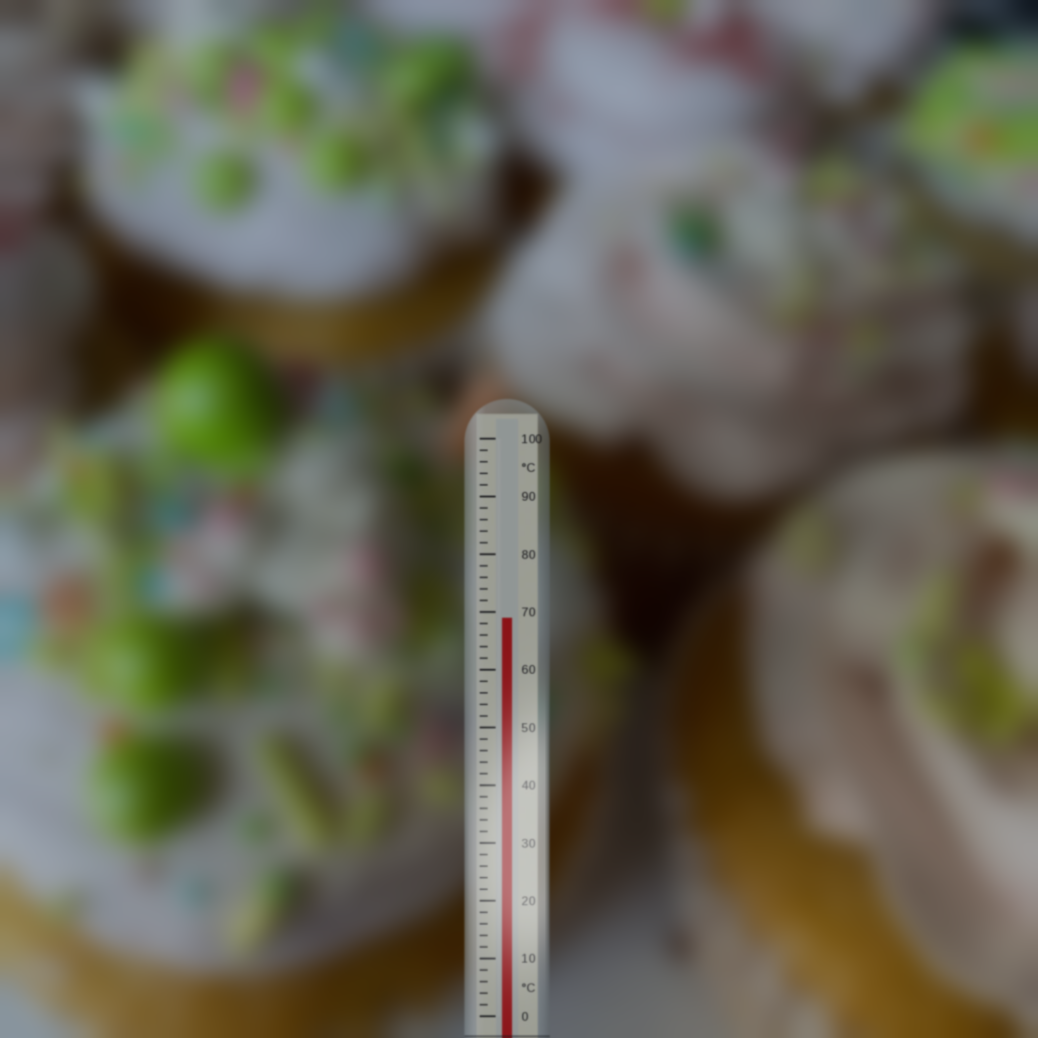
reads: 69
